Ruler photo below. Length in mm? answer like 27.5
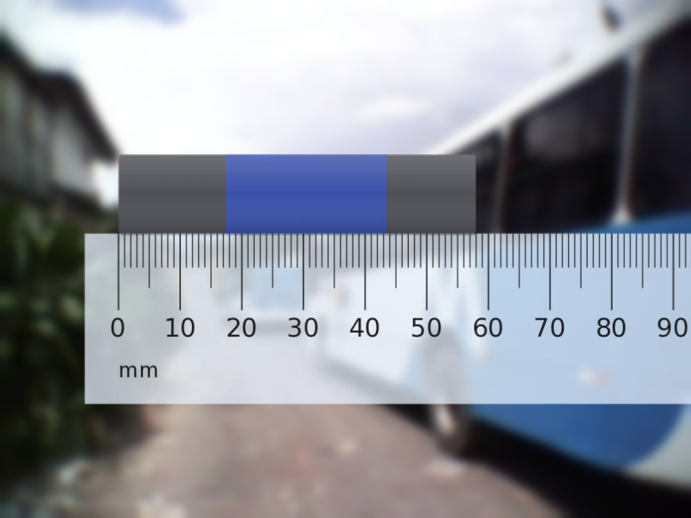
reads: 58
